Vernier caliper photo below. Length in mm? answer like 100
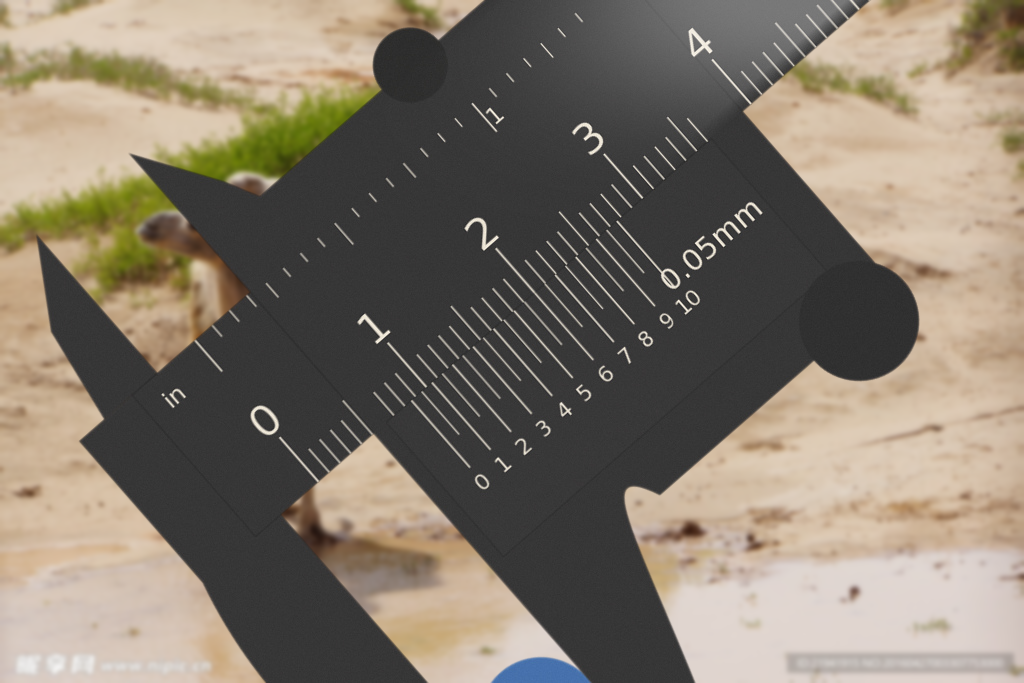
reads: 8.6
